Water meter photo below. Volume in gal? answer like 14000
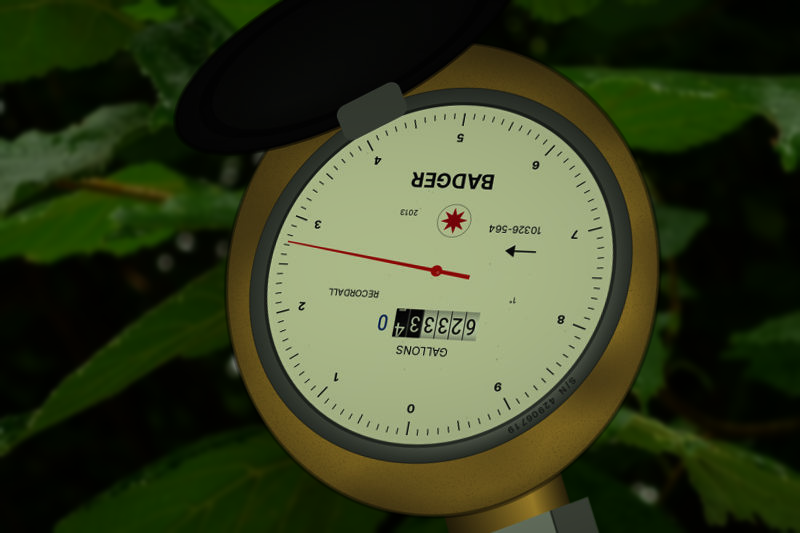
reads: 6233342.7
